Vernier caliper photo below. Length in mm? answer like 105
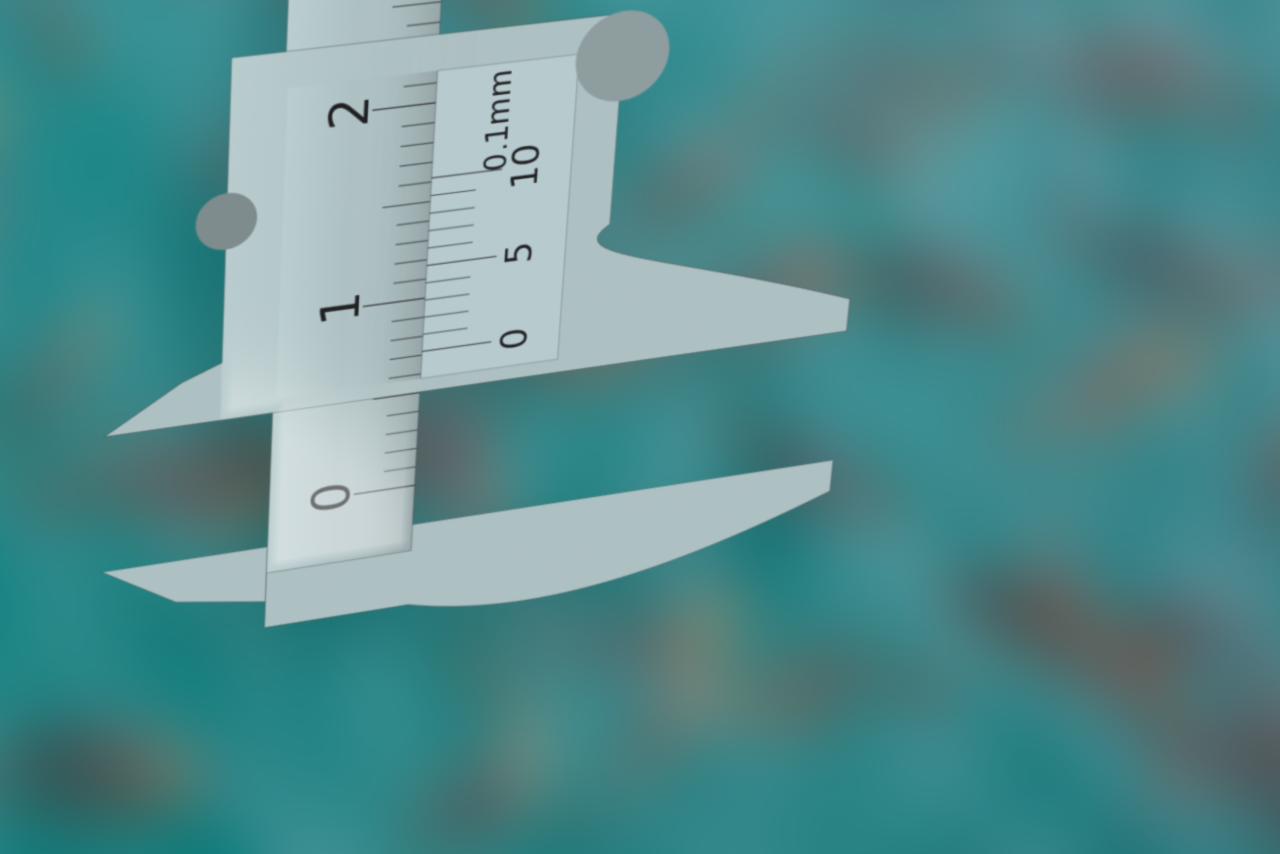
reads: 7.2
